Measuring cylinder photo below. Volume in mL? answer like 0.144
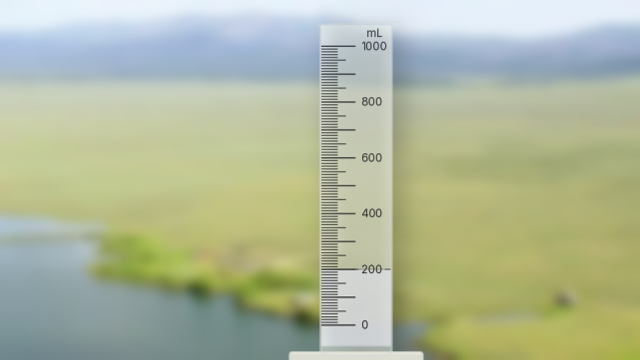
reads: 200
